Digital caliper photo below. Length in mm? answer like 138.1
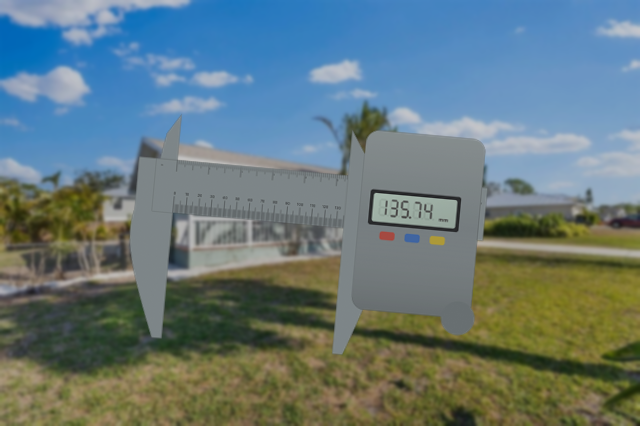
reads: 135.74
